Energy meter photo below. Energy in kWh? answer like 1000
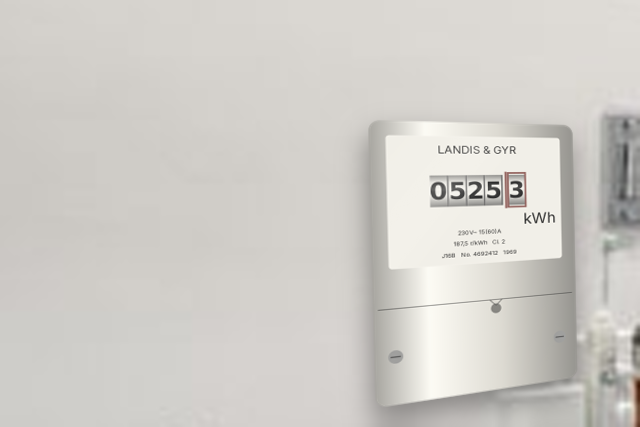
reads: 525.3
